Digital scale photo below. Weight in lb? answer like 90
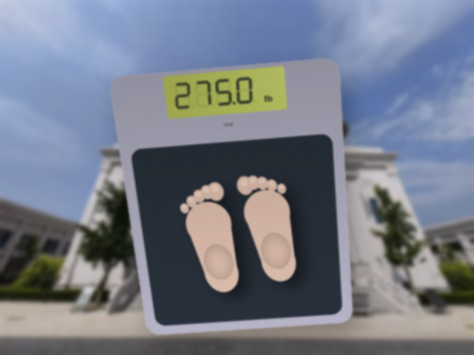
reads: 275.0
